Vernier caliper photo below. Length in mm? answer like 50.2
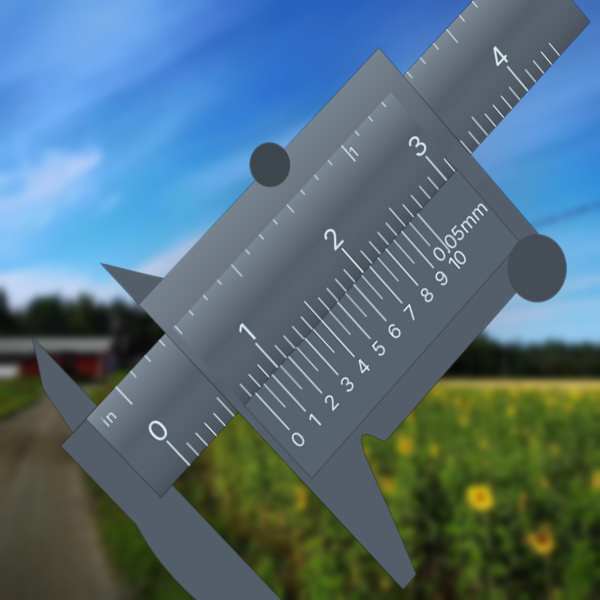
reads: 7.4
